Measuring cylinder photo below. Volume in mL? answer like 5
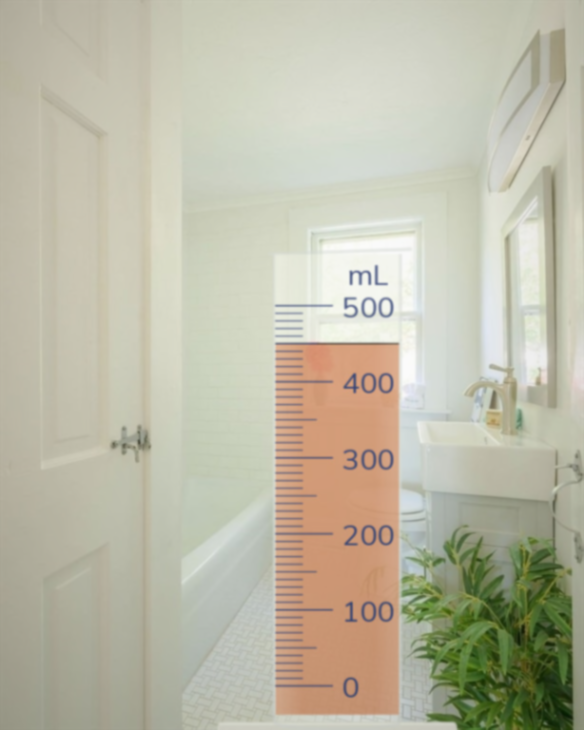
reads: 450
